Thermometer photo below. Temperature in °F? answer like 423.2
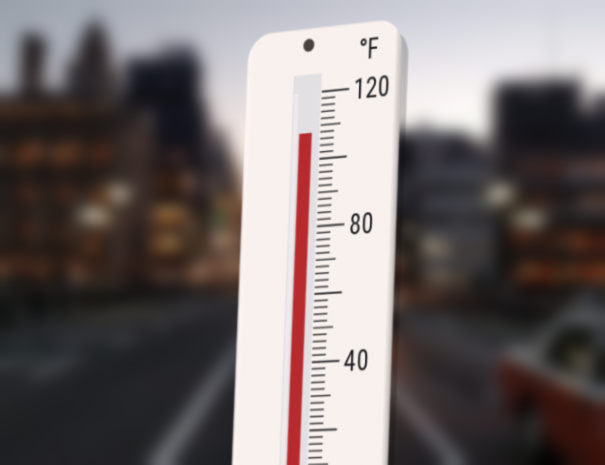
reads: 108
